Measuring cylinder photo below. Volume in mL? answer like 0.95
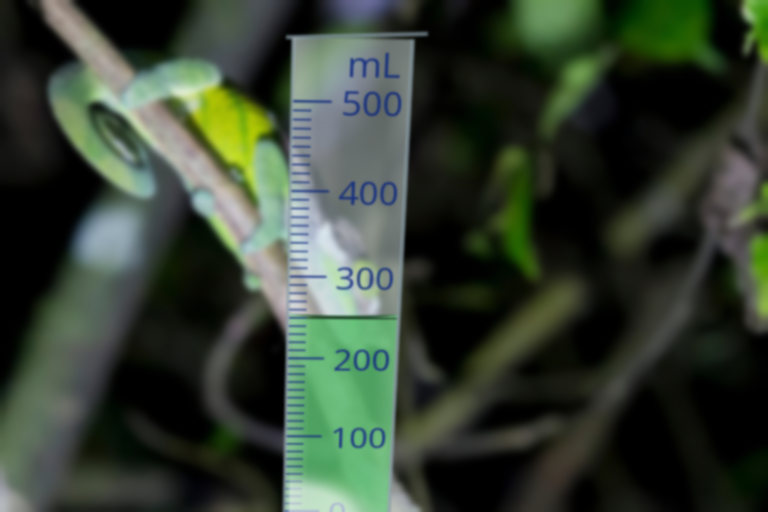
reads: 250
